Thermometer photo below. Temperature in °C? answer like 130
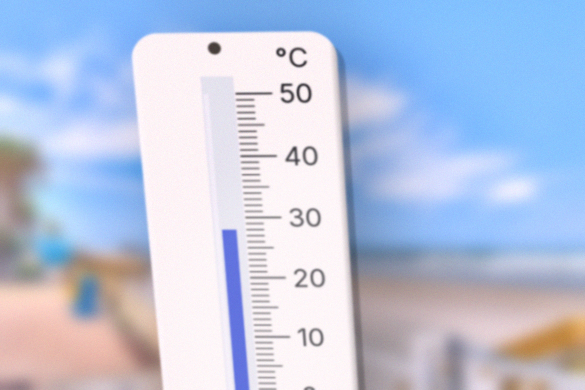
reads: 28
